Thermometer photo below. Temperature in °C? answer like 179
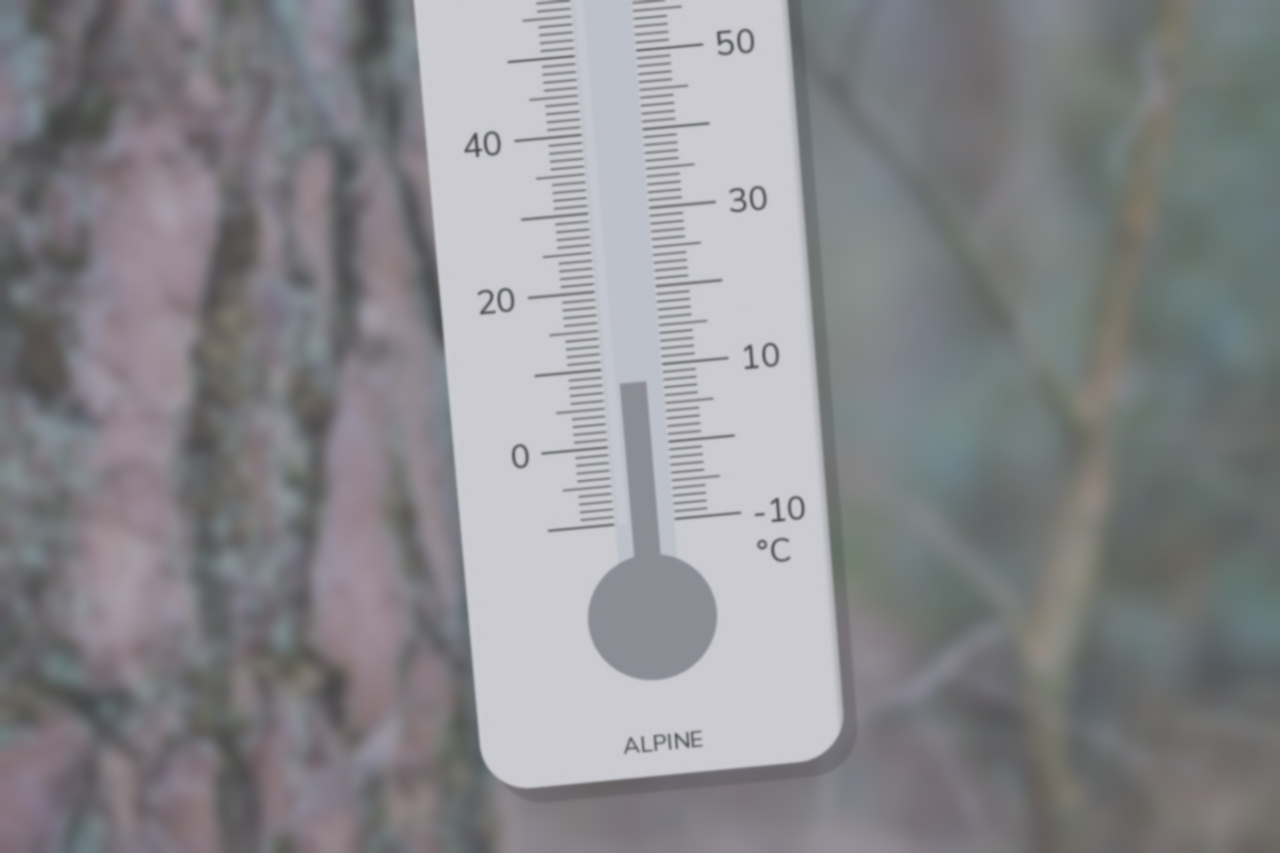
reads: 8
